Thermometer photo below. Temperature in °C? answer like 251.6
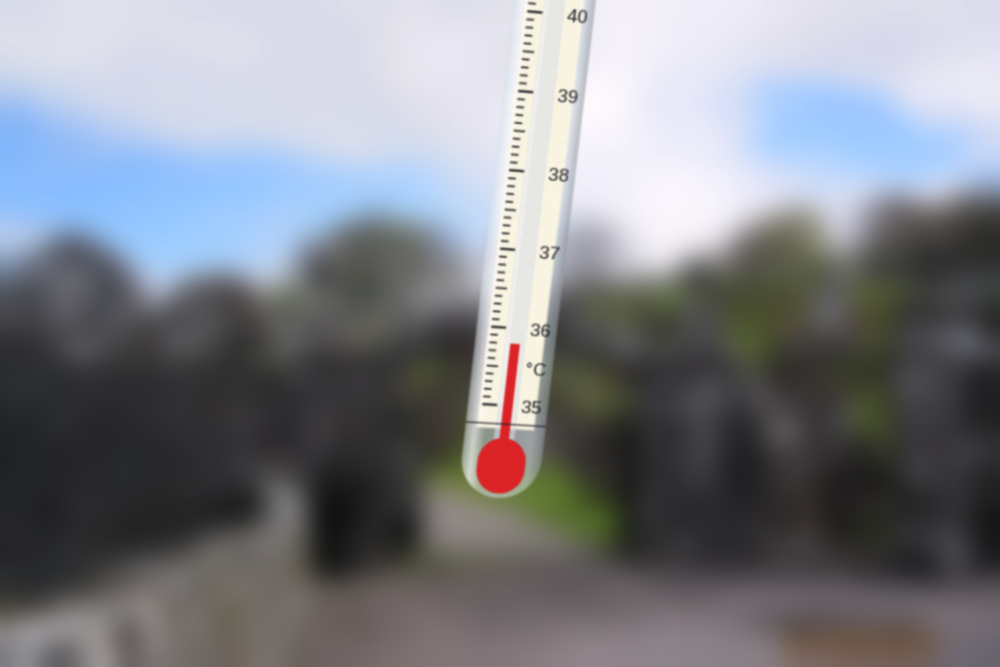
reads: 35.8
